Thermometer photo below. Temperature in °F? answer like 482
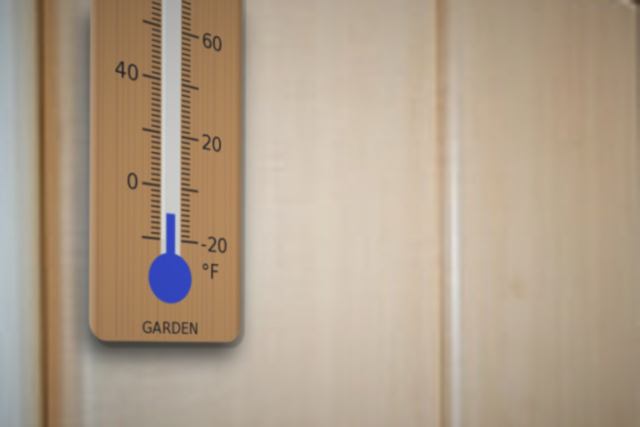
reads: -10
